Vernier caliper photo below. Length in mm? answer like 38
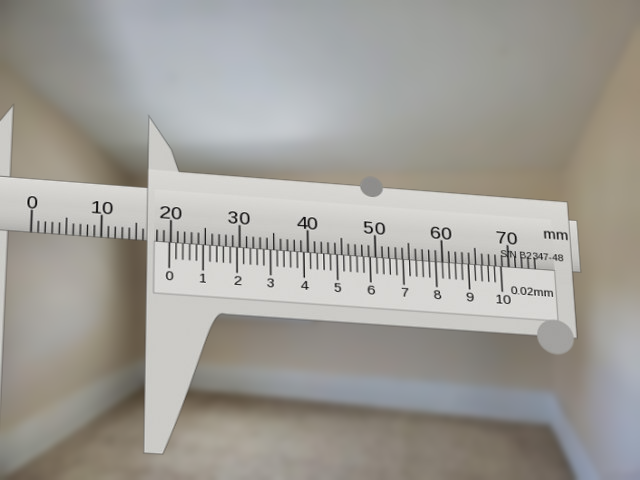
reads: 19.8
